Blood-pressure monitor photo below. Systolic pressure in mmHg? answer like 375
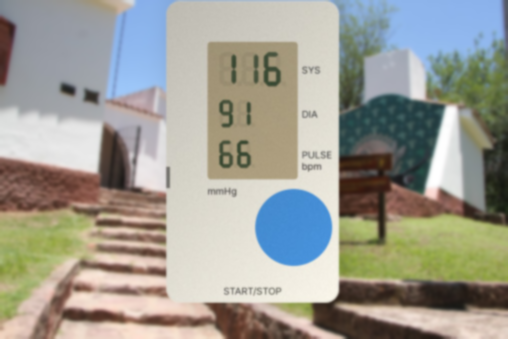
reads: 116
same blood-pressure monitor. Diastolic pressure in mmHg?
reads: 91
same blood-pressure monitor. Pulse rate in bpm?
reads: 66
